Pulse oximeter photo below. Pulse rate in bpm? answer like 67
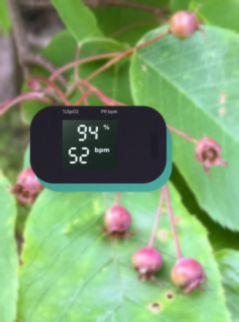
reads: 52
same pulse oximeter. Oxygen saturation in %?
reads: 94
